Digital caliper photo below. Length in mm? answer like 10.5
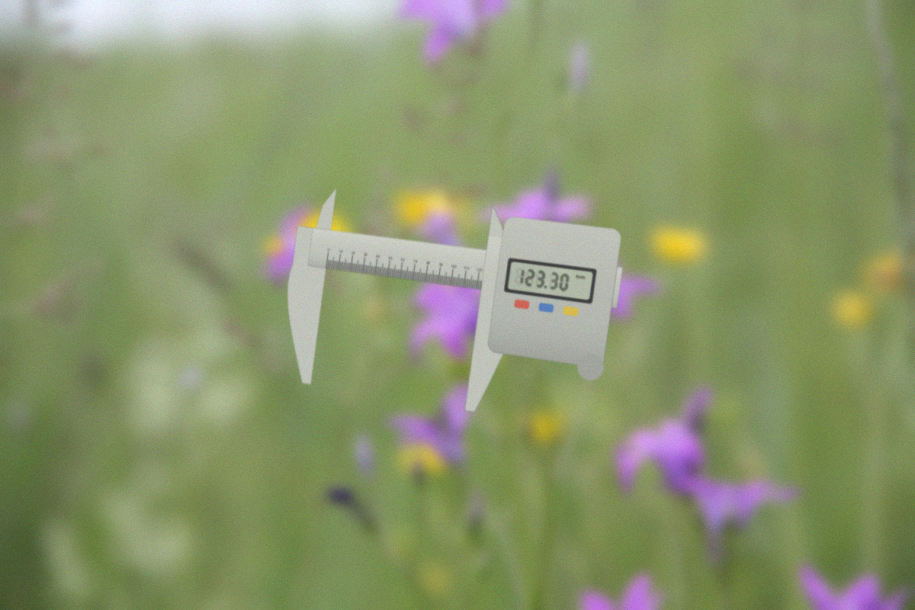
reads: 123.30
